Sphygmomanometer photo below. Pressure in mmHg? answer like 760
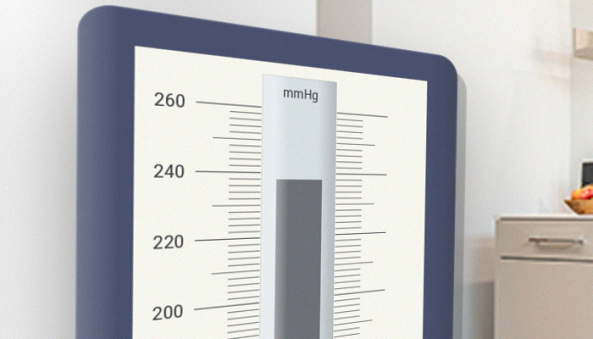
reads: 238
